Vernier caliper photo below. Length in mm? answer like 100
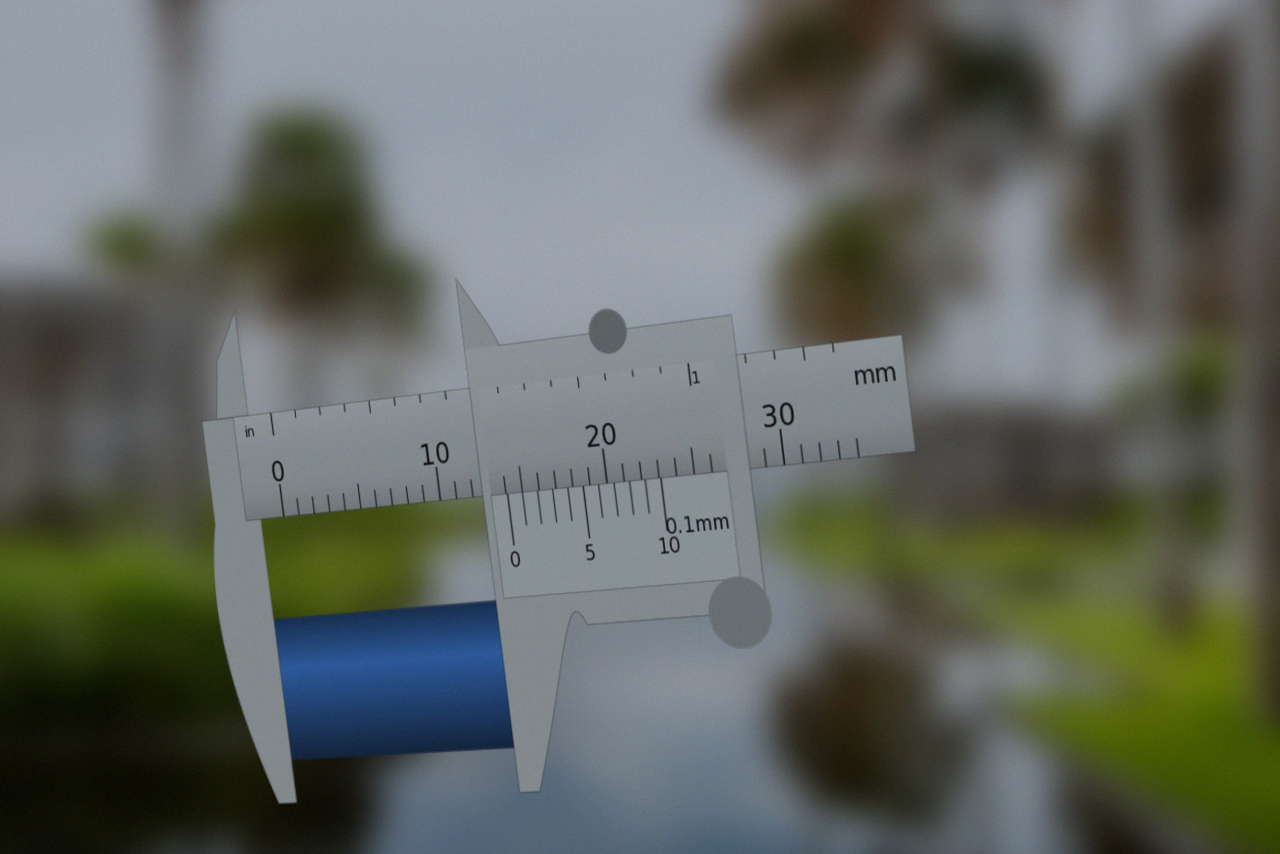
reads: 14.1
